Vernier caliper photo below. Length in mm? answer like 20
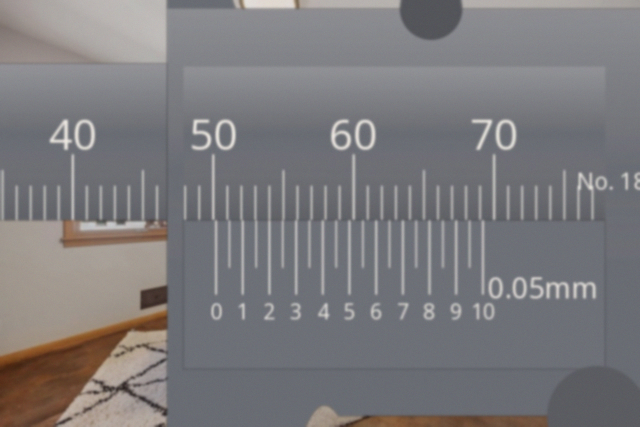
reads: 50.2
